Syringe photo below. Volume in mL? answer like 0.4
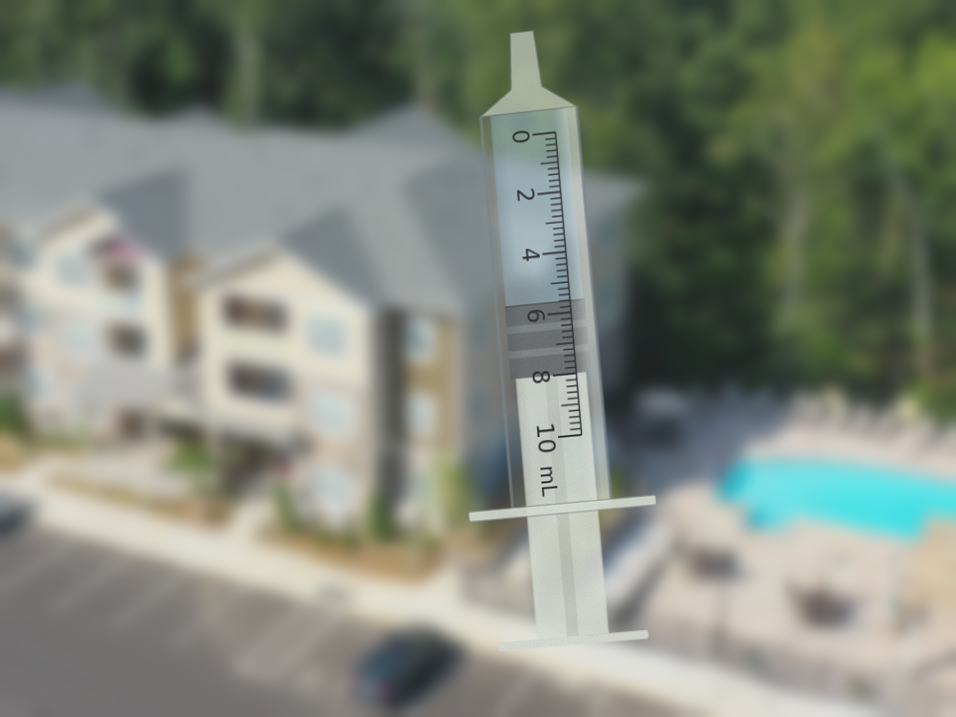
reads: 5.6
